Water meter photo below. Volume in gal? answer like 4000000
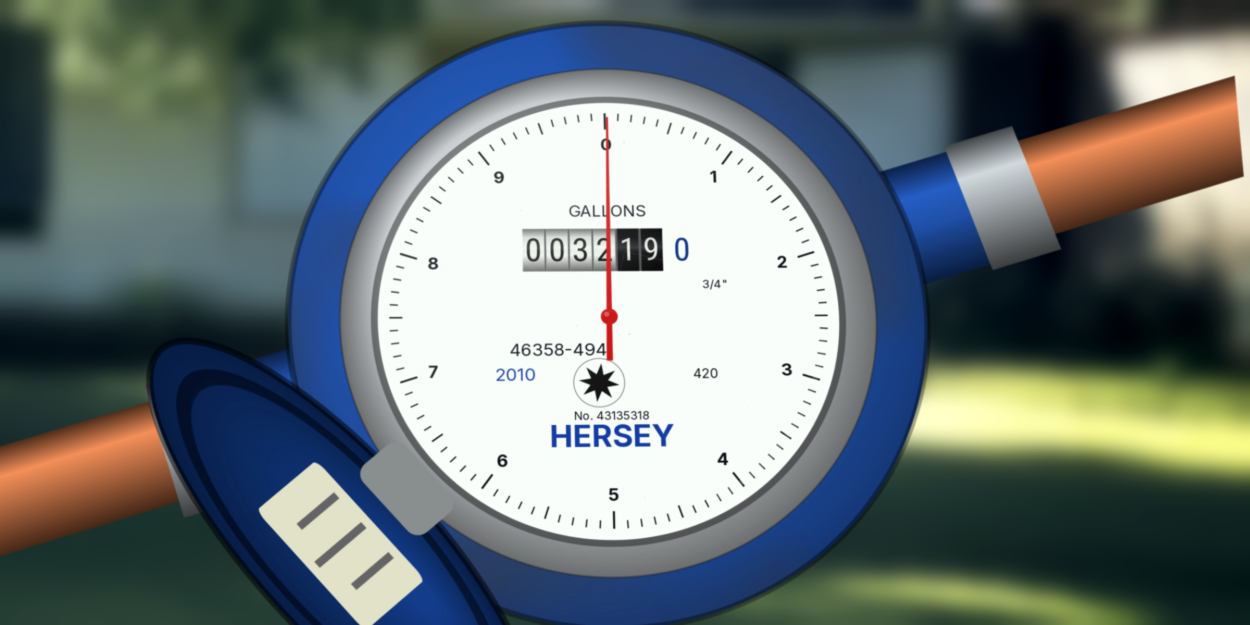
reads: 32190.0
